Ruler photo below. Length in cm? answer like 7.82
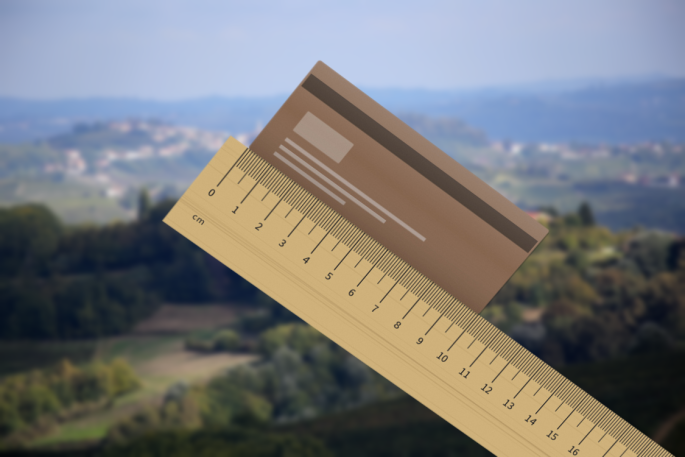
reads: 10
